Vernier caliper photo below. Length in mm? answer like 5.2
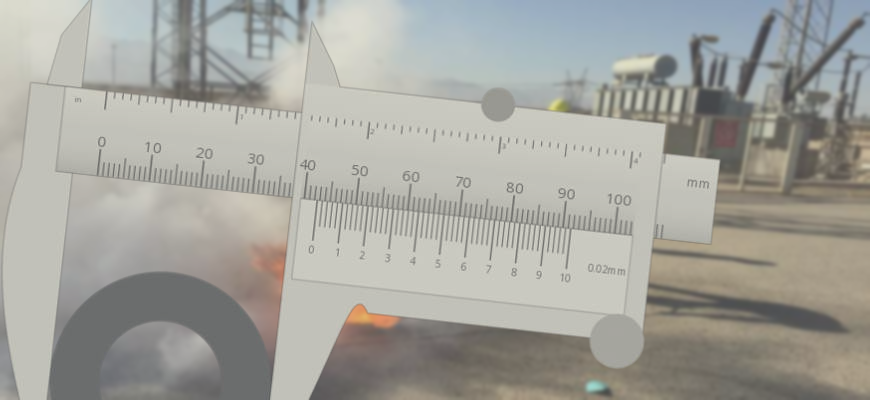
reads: 42.5
